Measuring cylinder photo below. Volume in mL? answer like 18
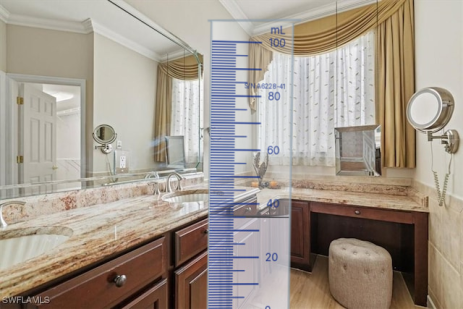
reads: 35
